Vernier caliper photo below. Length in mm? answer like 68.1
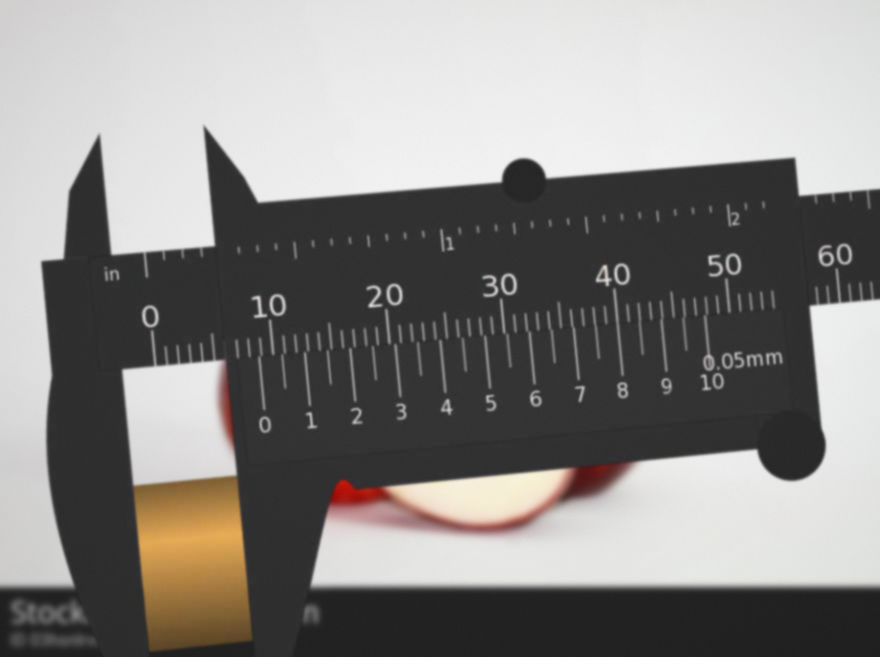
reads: 8.8
